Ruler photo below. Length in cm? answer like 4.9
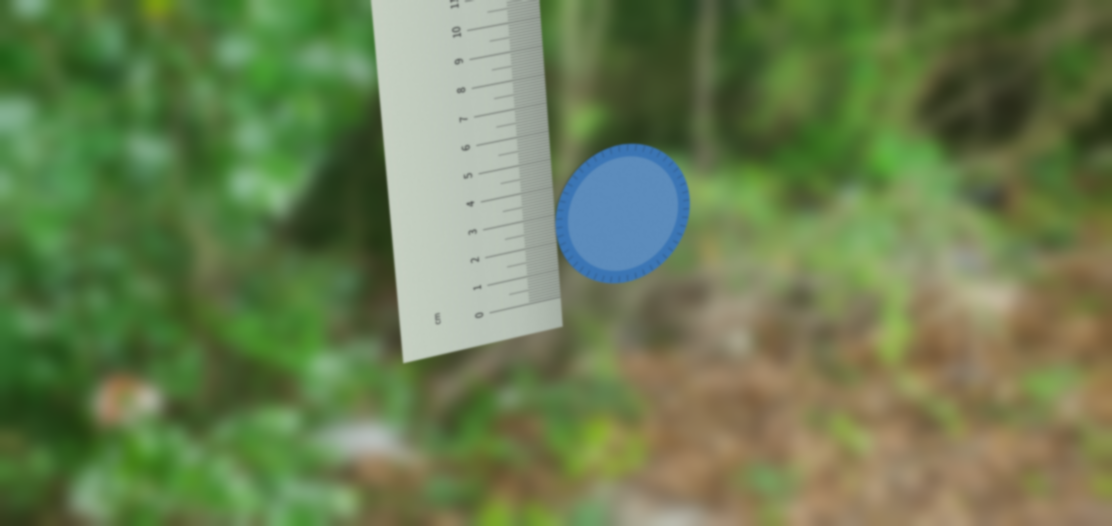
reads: 5
